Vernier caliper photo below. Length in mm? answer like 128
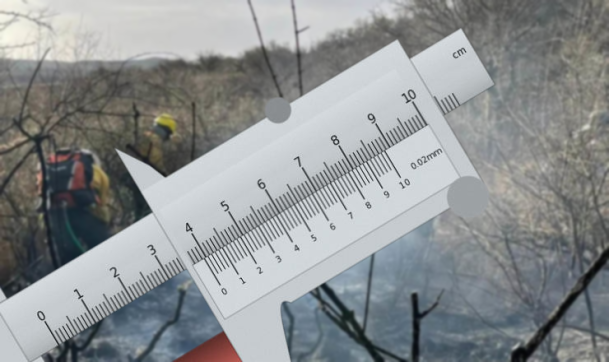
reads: 39.5
